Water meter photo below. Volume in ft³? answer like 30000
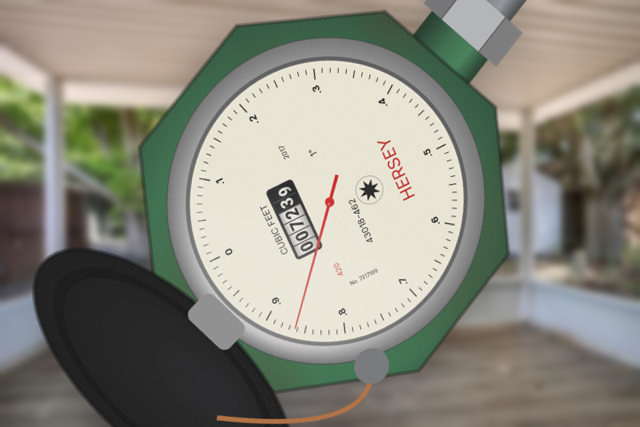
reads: 7238.86
